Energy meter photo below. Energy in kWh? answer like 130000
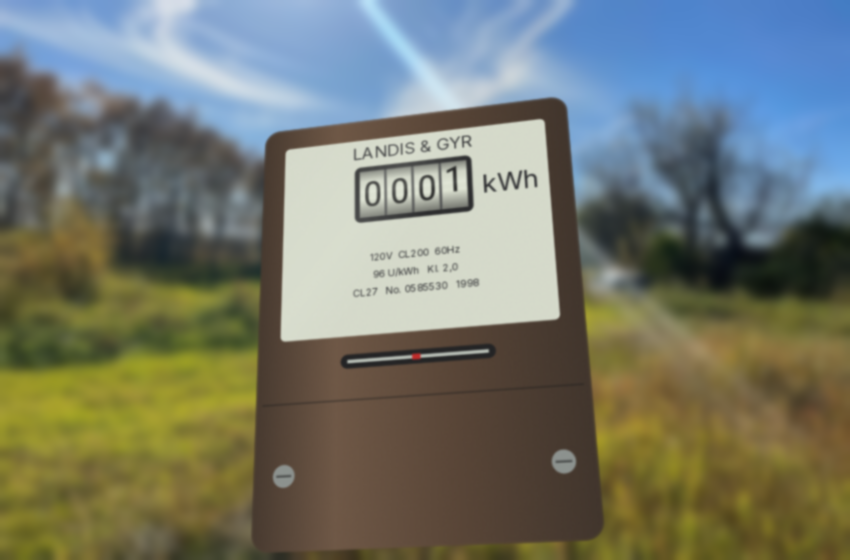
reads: 1
